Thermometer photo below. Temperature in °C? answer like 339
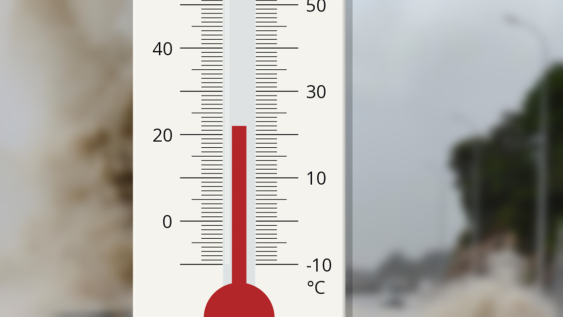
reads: 22
